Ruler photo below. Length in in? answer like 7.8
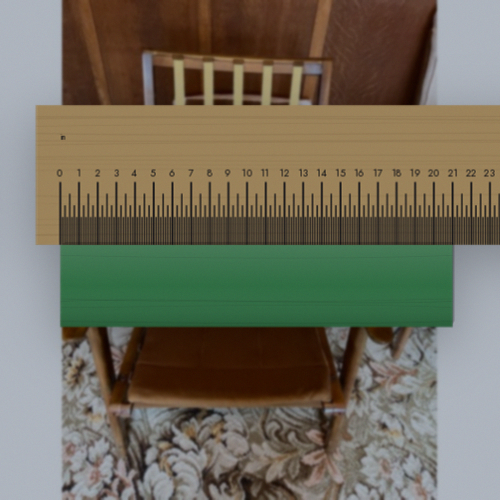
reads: 21
